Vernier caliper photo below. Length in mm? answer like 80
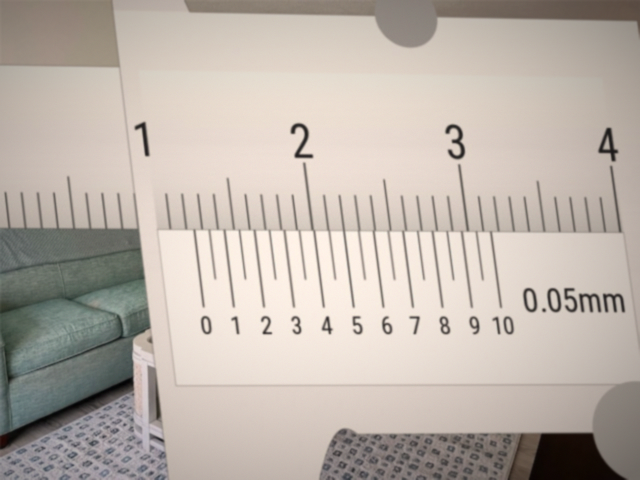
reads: 12.5
